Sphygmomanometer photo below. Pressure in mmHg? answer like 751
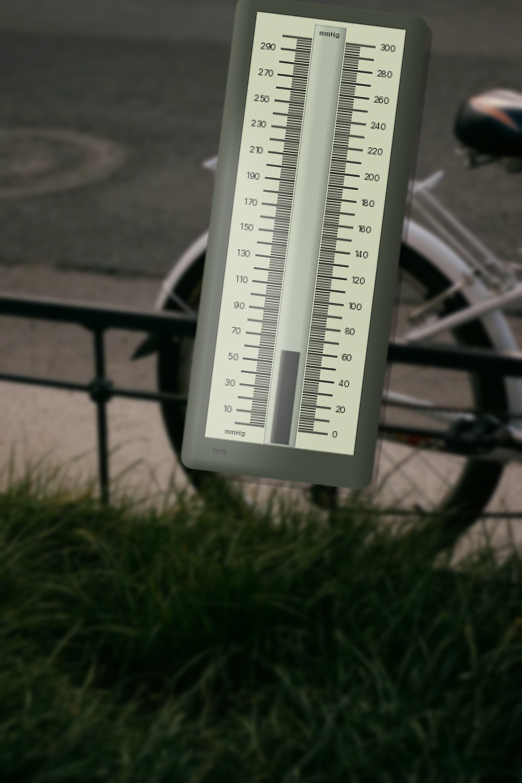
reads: 60
